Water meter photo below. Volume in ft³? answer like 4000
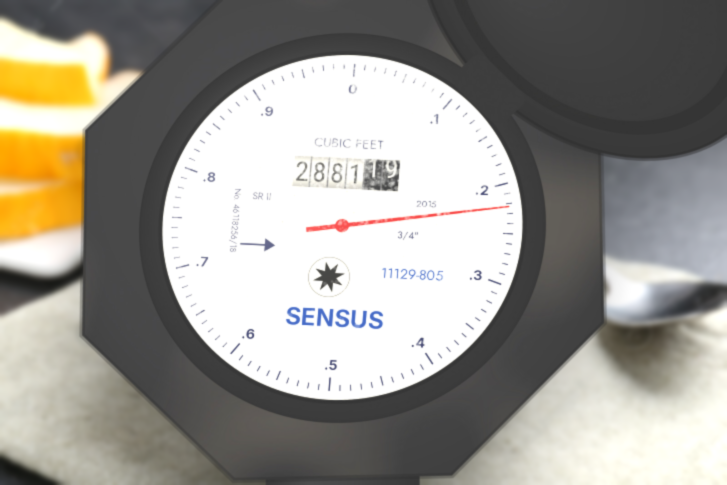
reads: 288119.22
